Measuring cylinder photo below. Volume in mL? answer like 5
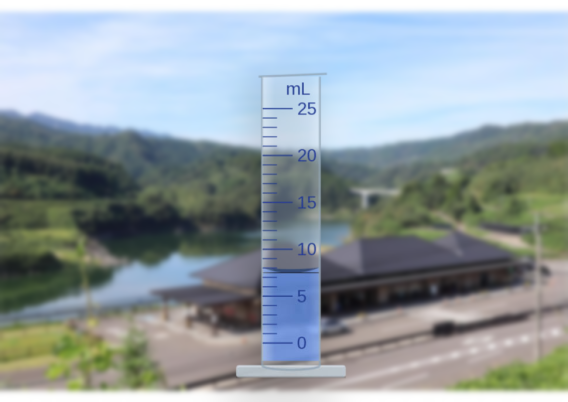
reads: 7.5
